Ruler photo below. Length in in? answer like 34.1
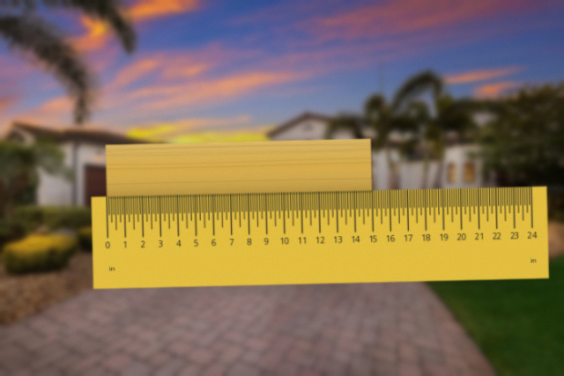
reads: 15
